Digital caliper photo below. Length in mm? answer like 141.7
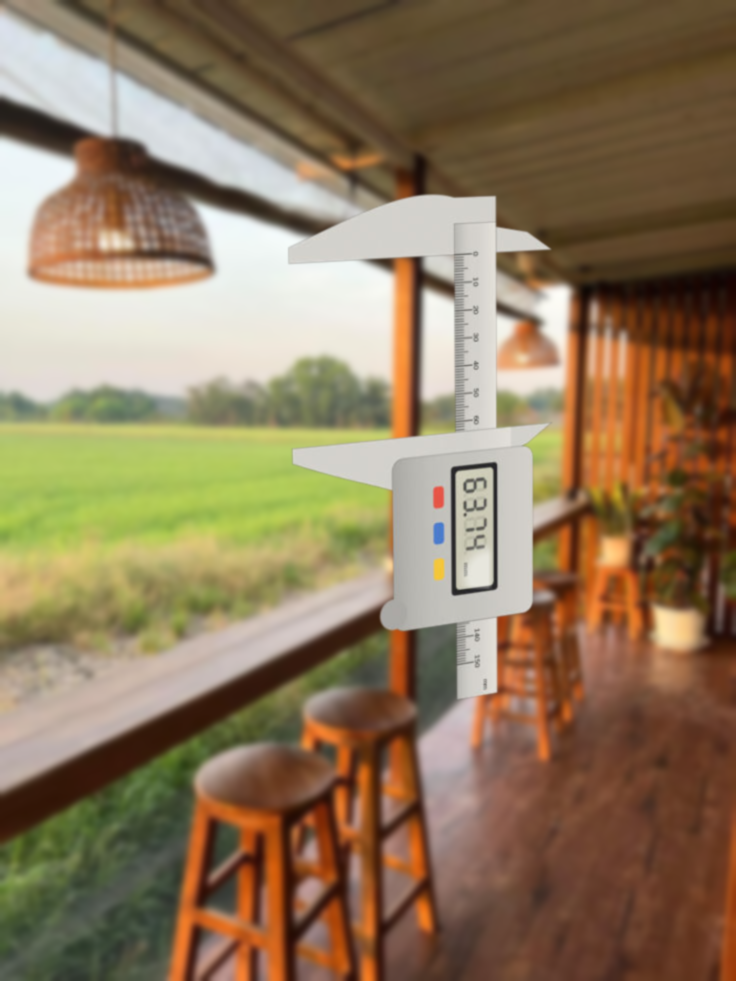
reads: 63.74
